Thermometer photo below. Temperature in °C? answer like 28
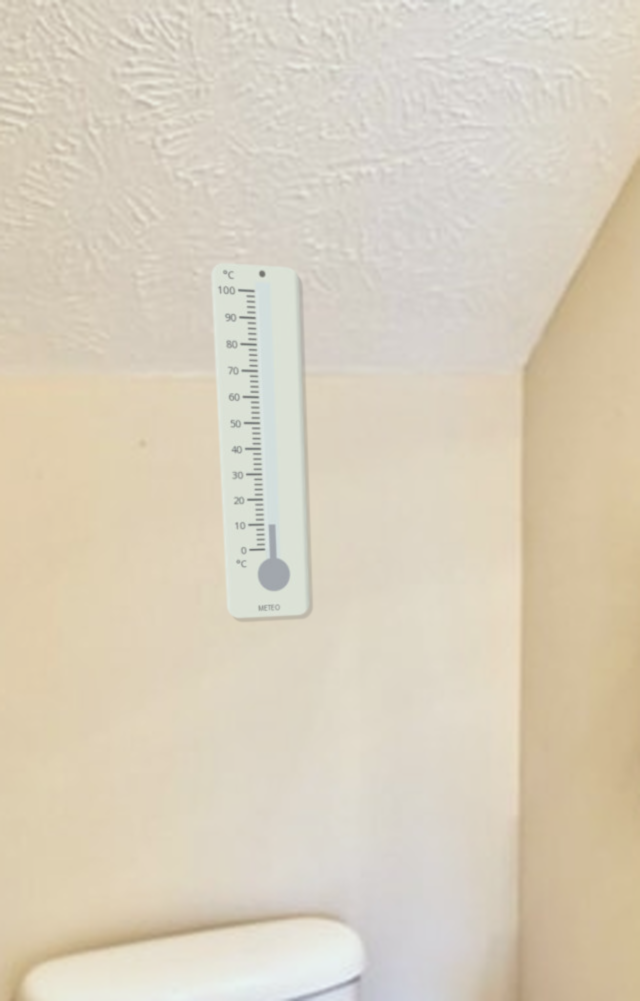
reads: 10
